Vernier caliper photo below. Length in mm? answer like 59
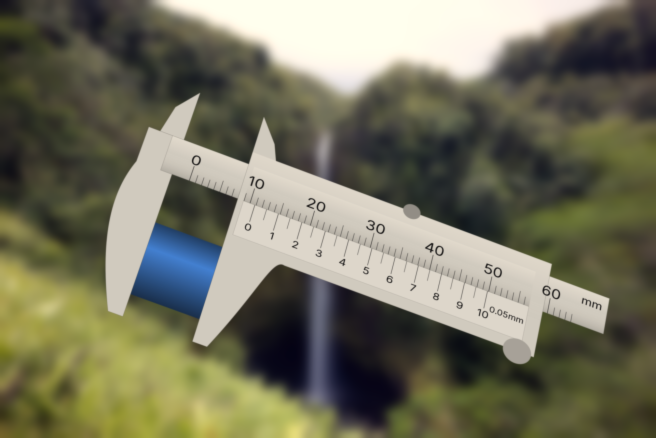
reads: 10.8
